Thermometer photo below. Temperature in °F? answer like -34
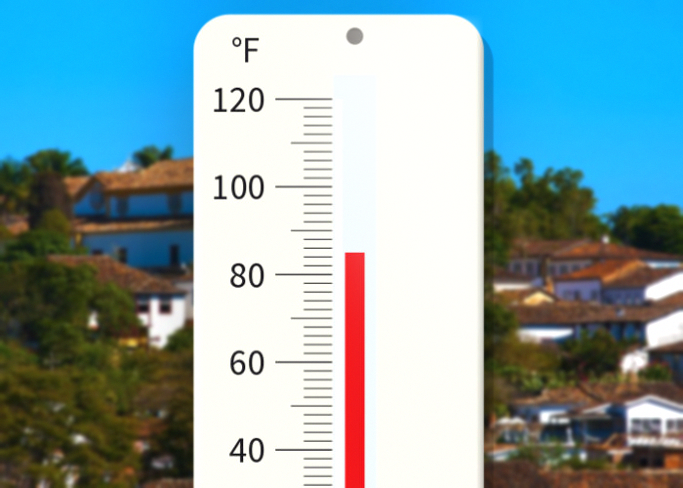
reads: 85
